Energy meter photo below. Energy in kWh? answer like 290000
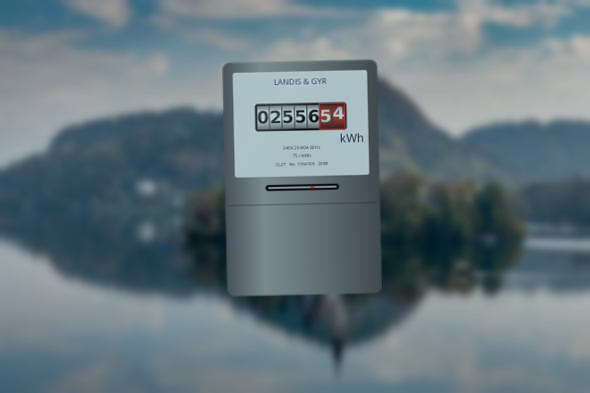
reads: 2556.54
